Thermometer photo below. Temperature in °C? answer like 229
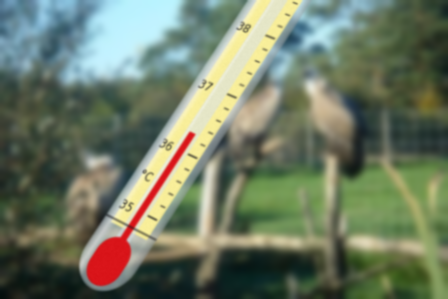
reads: 36.3
